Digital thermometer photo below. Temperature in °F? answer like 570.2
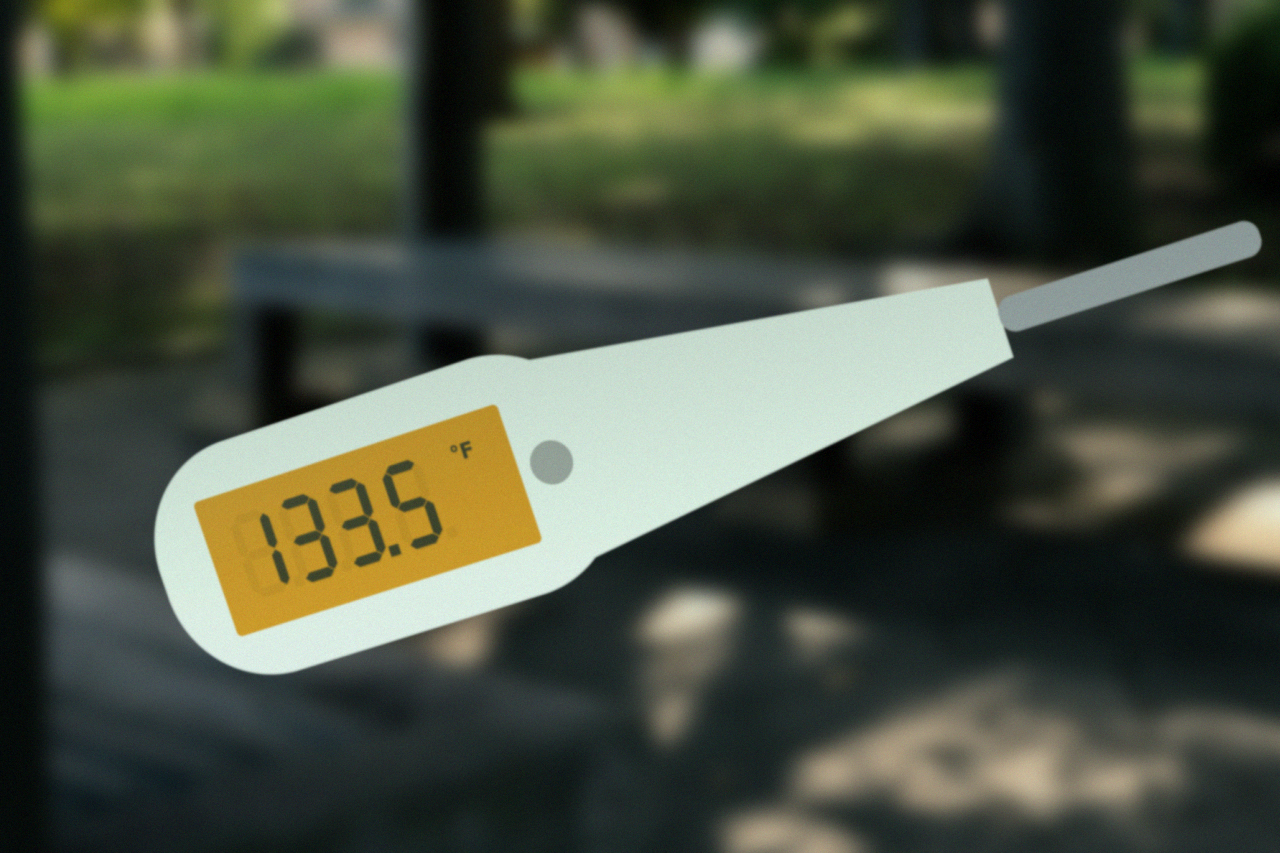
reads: 133.5
